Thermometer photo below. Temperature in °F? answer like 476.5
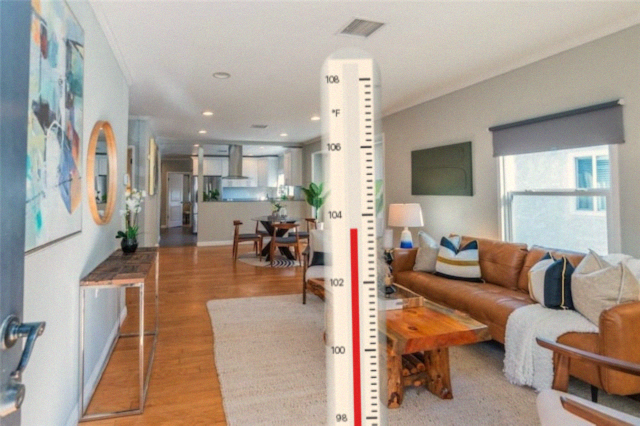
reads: 103.6
